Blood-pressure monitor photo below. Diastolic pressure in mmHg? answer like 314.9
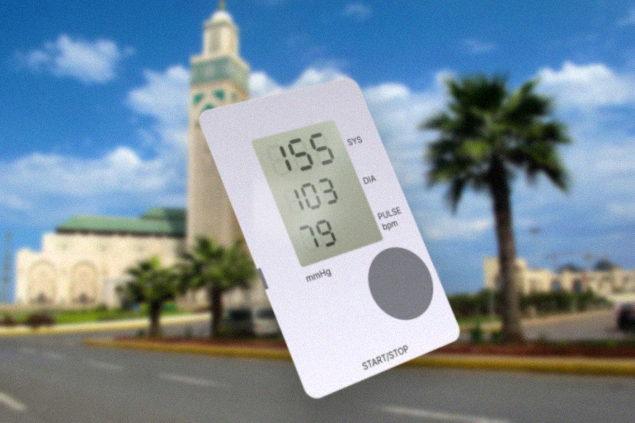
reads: 103
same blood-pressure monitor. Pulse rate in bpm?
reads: 79
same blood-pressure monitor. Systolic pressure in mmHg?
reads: 155
